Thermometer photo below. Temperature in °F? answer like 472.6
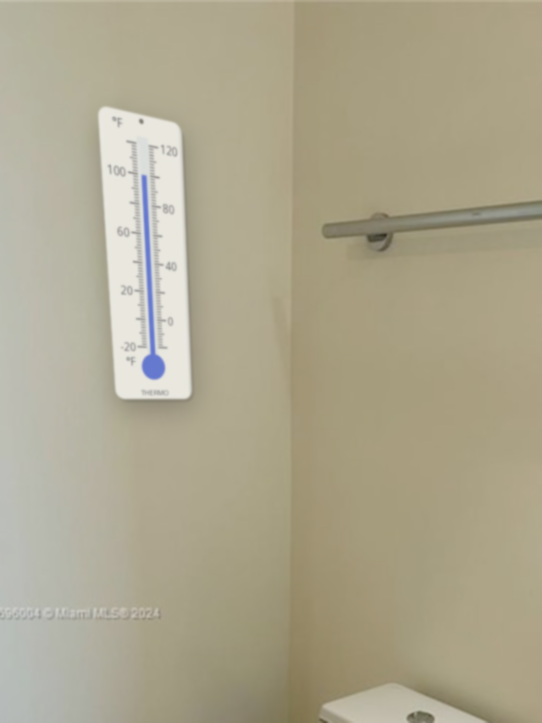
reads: 100
